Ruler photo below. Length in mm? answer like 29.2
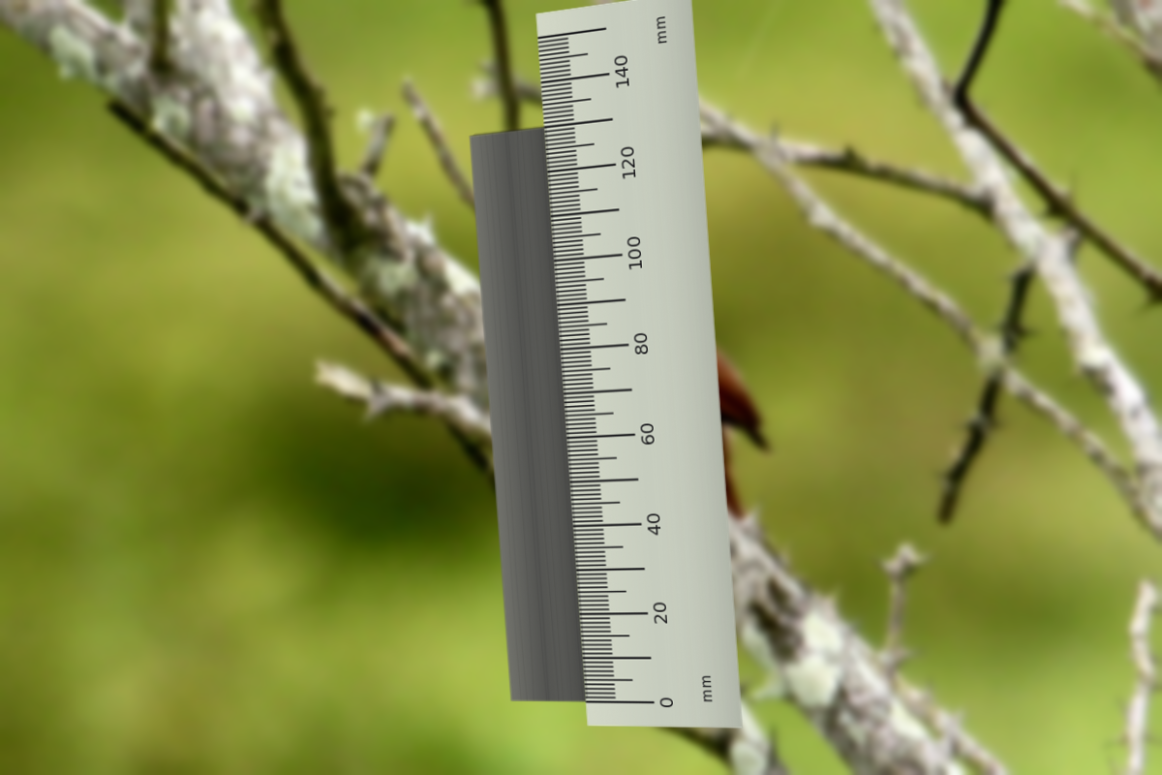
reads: 130
